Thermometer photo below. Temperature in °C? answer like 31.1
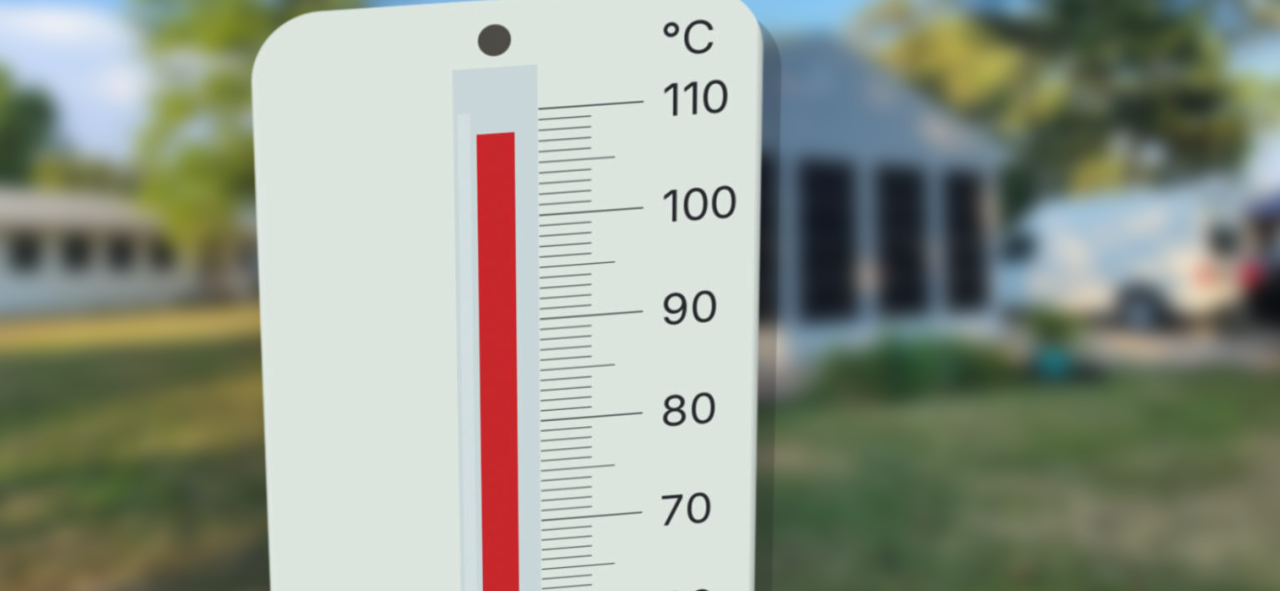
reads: 108
